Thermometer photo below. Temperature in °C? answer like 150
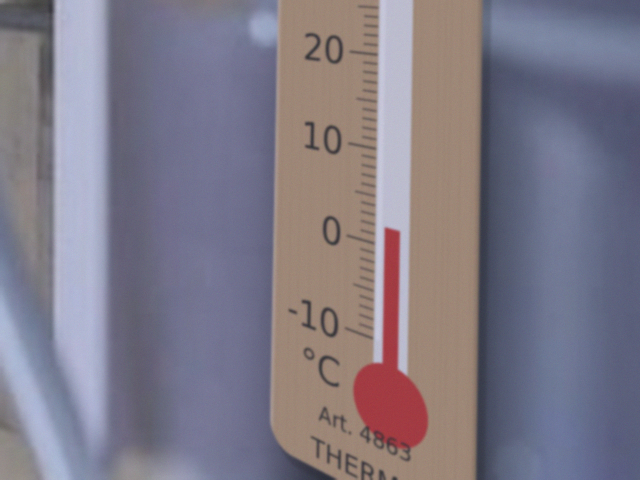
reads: 2
